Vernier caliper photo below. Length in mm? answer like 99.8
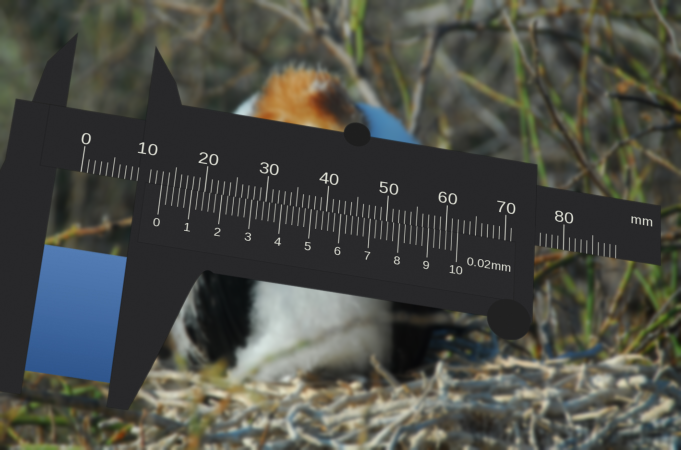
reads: 13.0
